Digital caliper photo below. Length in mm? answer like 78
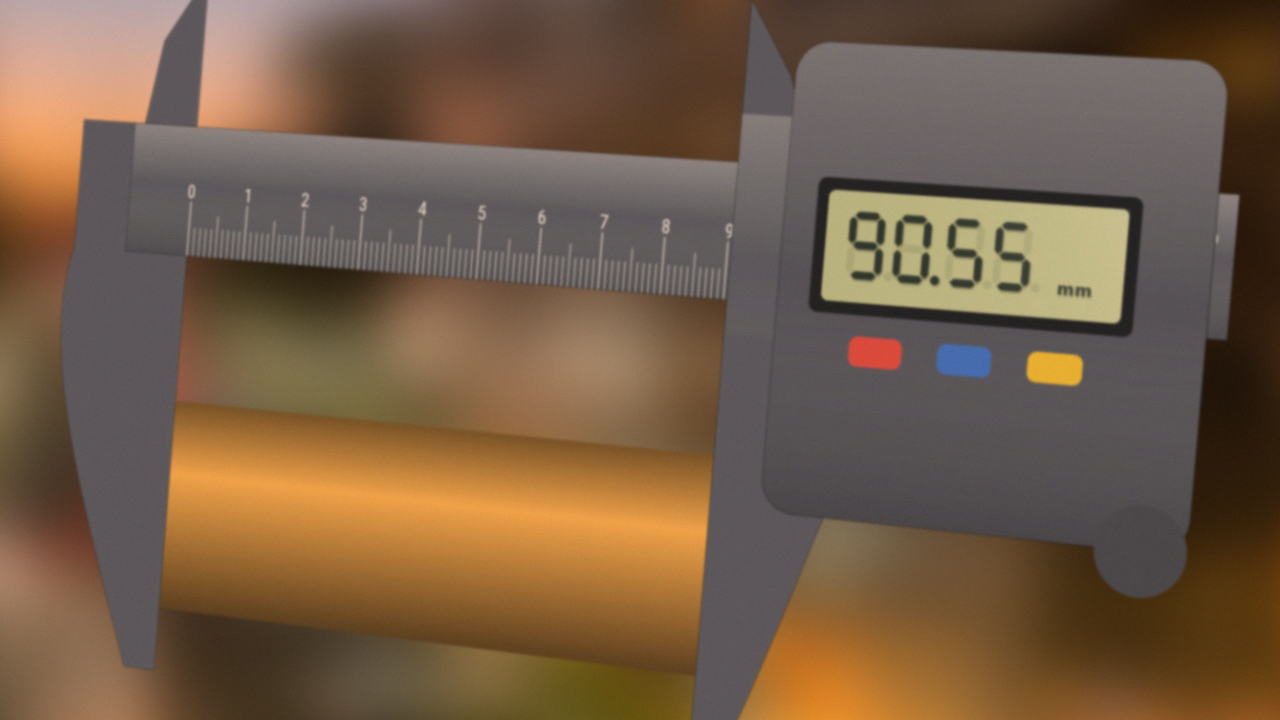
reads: 90.55
